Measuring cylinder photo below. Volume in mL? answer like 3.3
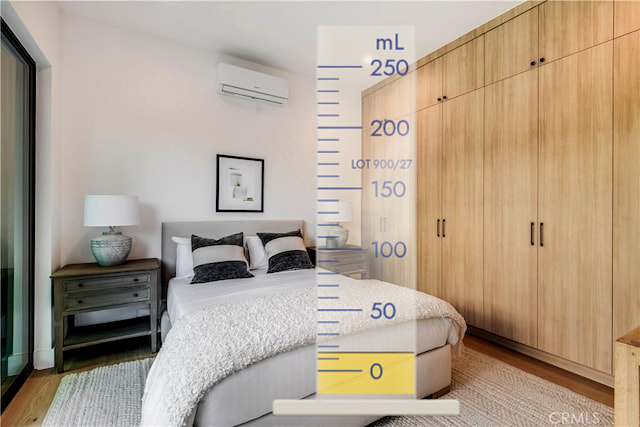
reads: 15
